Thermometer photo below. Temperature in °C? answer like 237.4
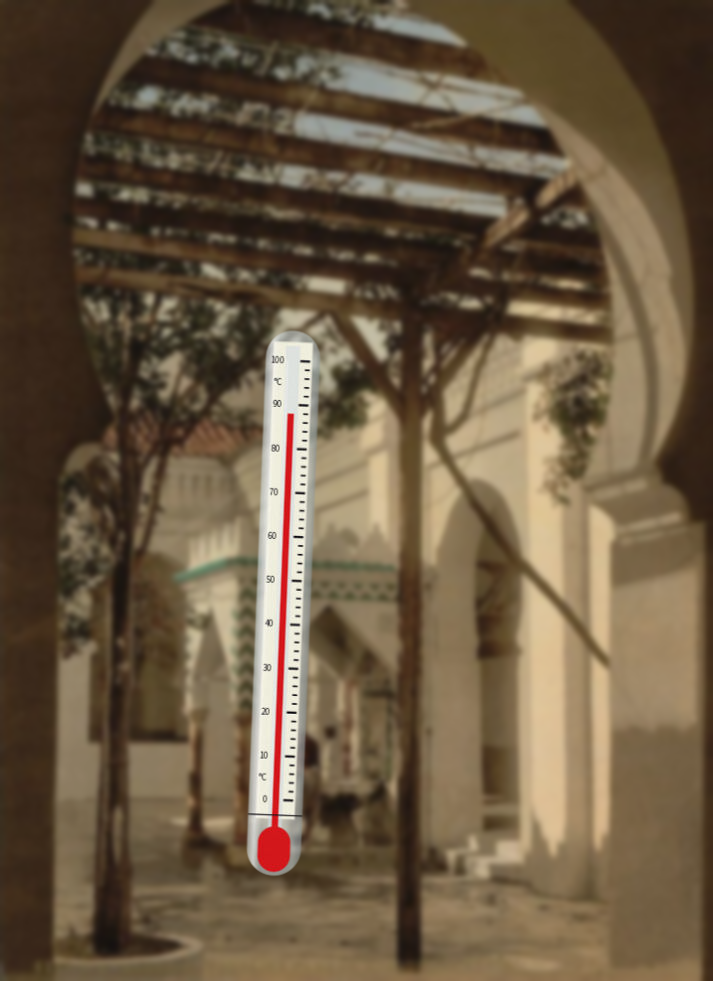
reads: 88
